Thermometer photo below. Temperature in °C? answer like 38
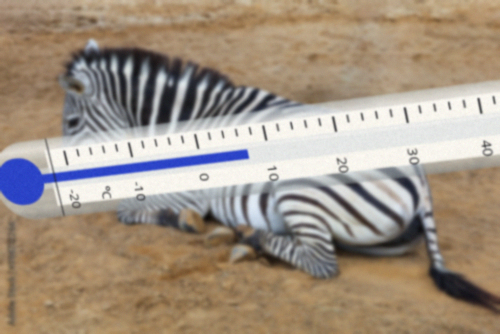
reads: 7
